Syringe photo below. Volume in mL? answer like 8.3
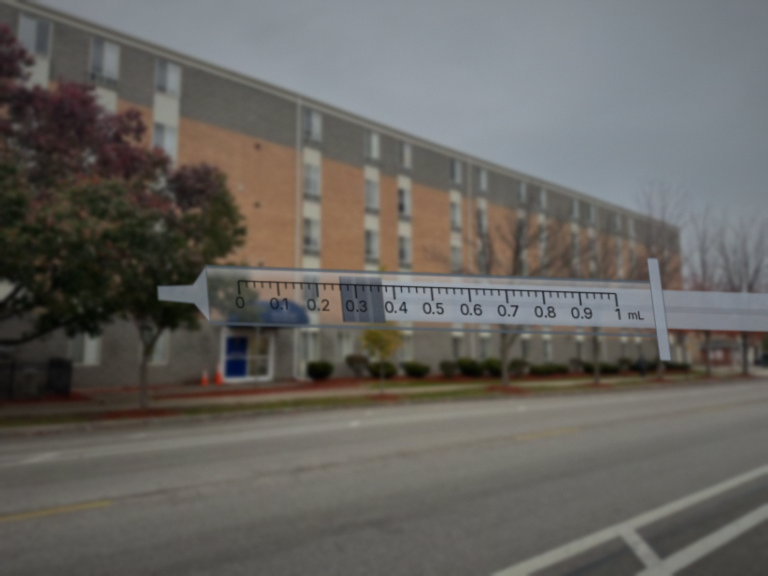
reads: 0.26
